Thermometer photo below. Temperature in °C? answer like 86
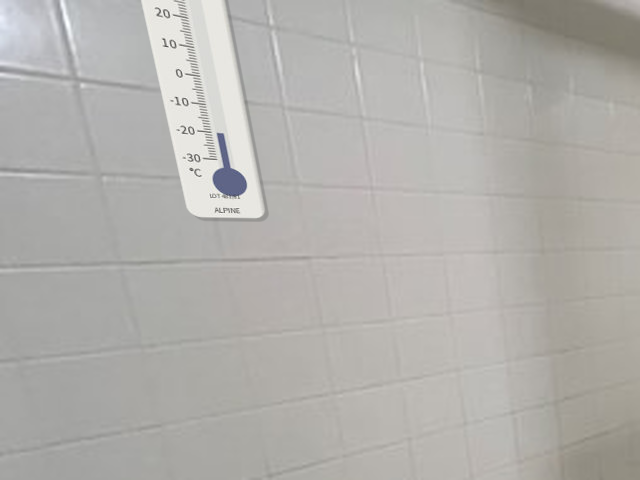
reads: -20
